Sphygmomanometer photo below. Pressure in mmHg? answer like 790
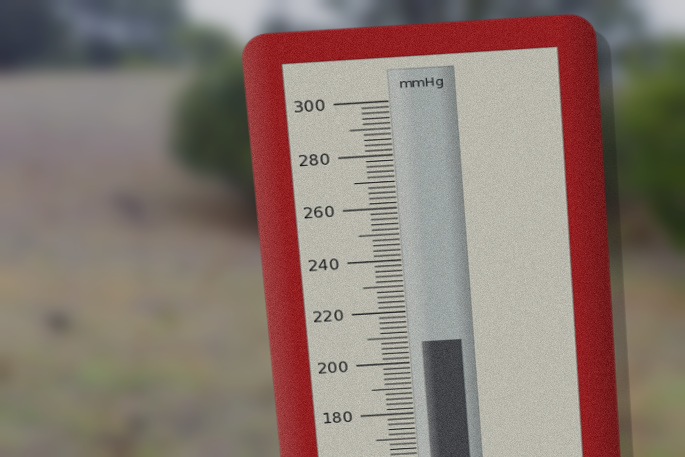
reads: 208
